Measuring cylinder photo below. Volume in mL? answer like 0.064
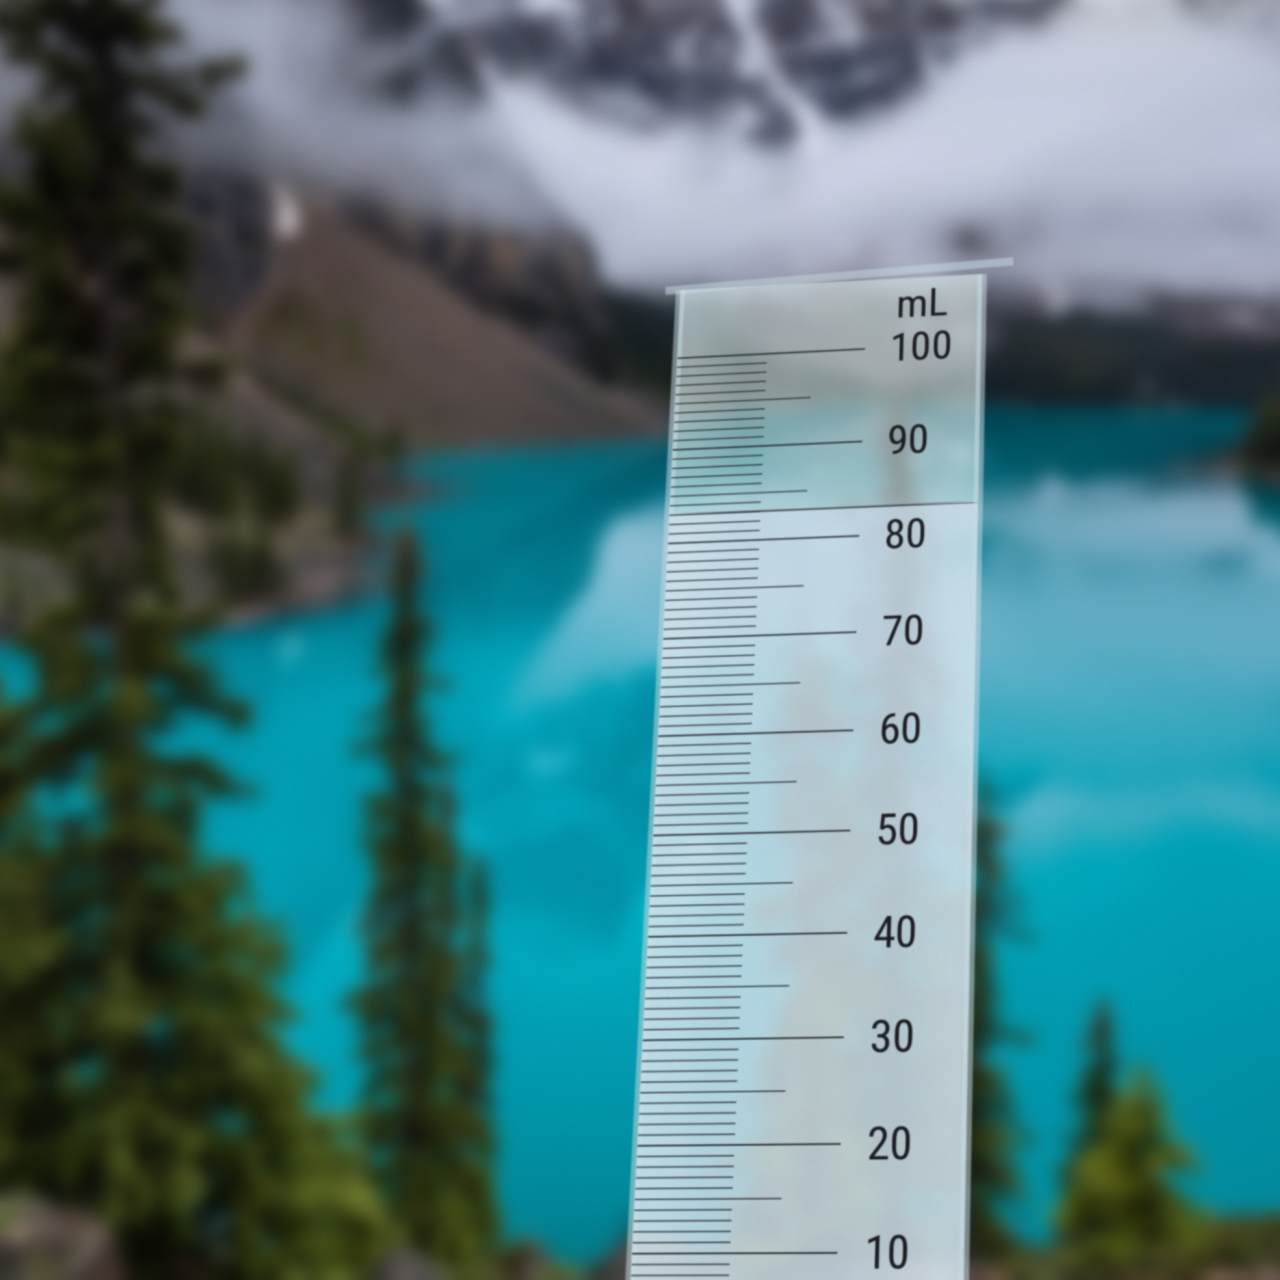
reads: 83
